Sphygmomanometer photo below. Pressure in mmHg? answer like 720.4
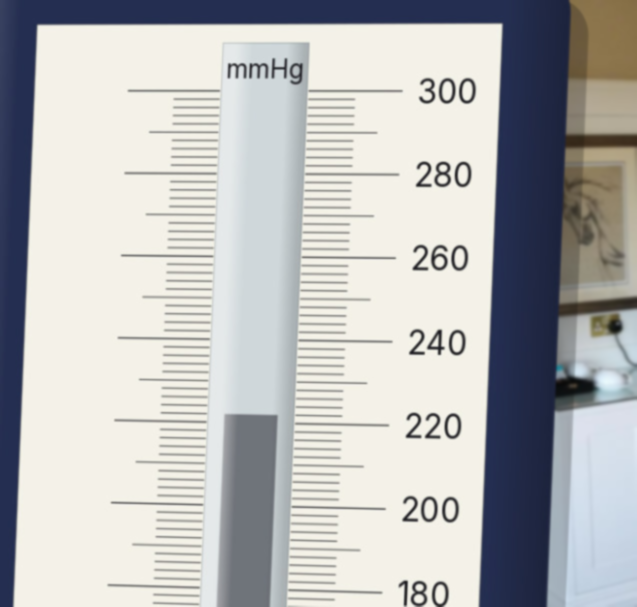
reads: 222
